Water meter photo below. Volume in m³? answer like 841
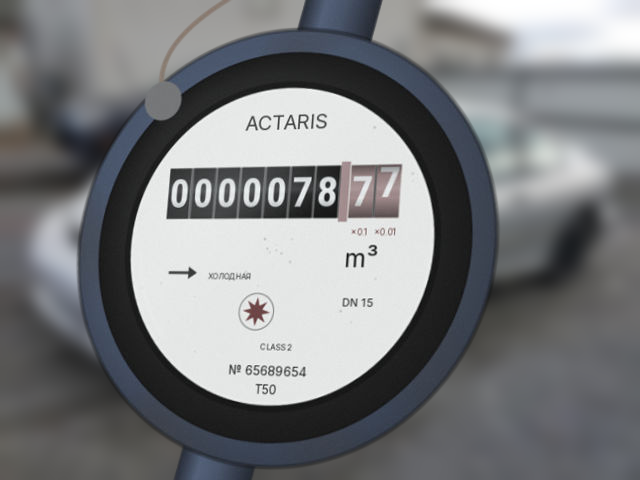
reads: 78.77
